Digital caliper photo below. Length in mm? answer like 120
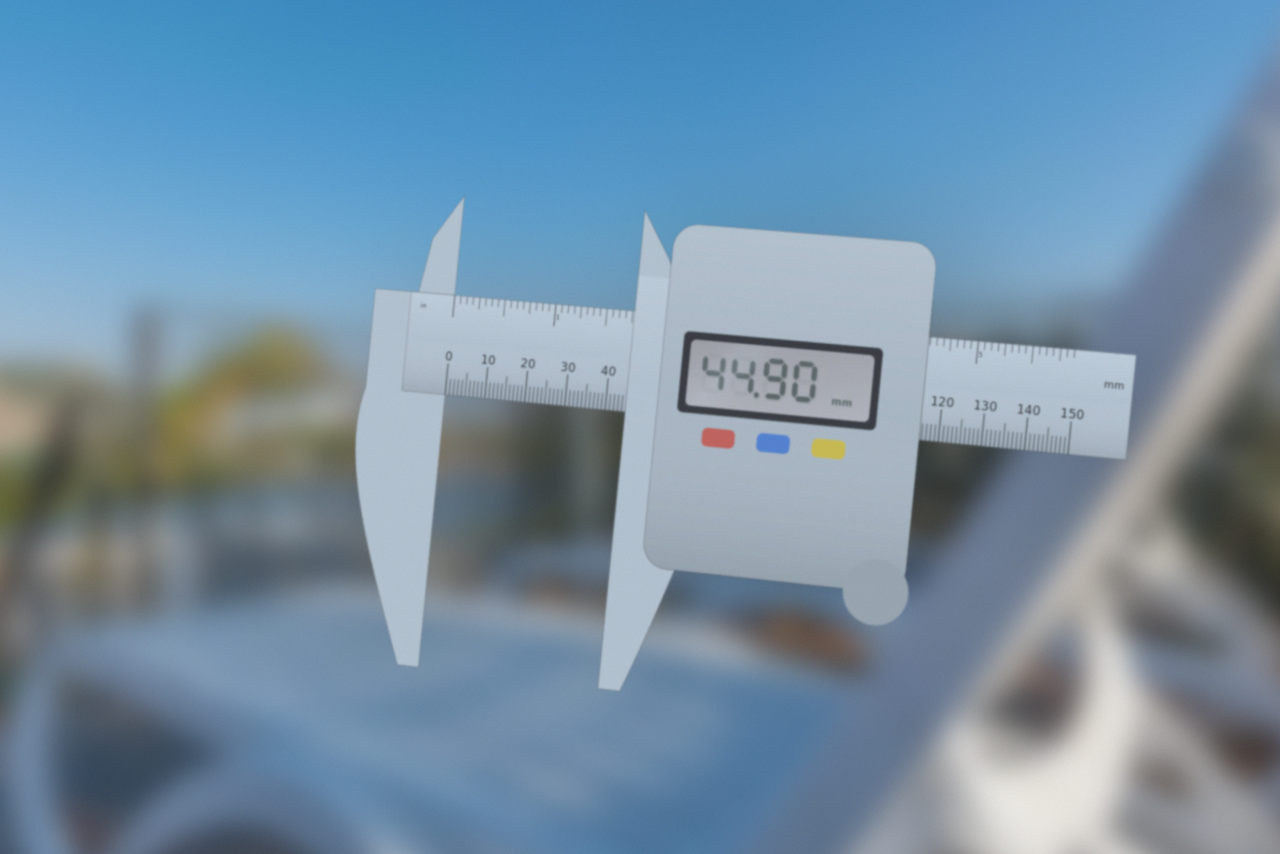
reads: 44.90
